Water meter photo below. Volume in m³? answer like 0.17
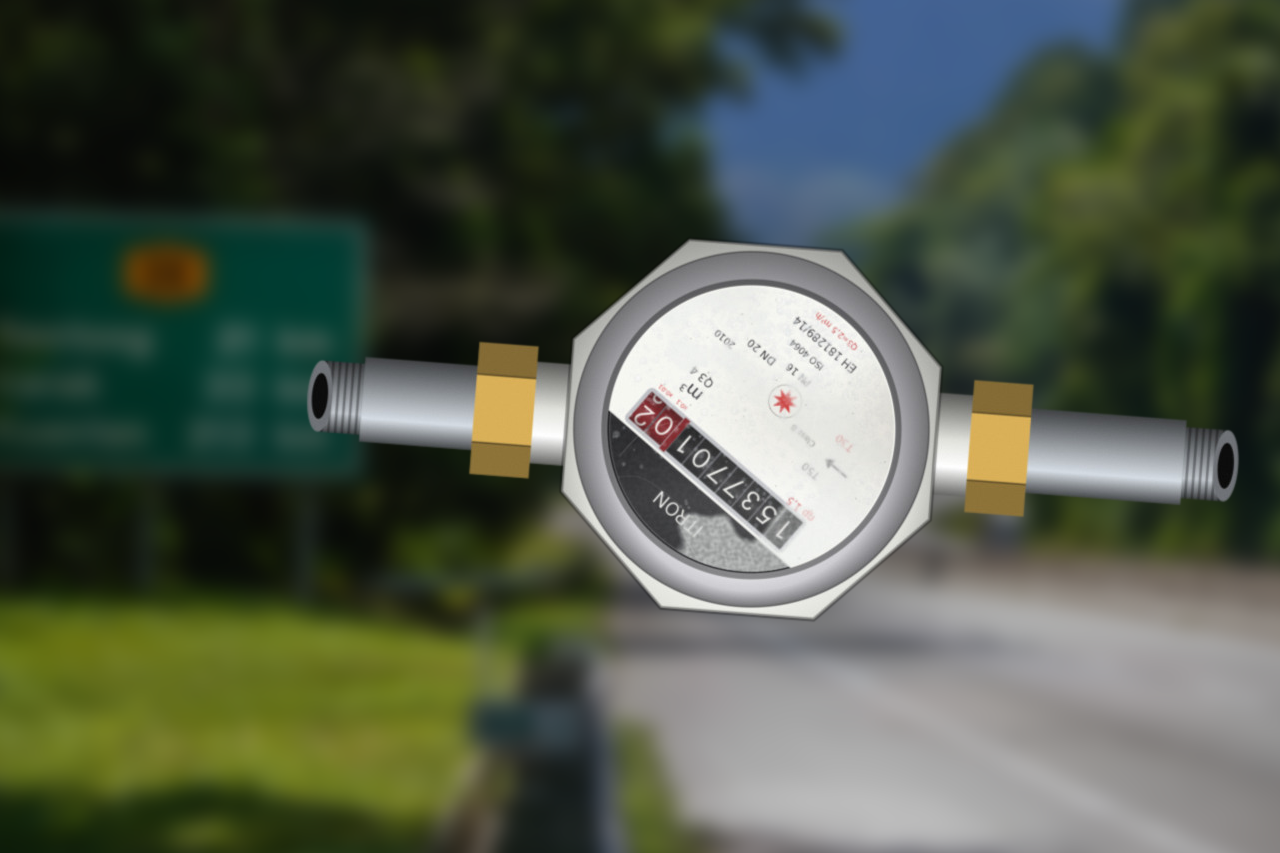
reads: 1537701.02
